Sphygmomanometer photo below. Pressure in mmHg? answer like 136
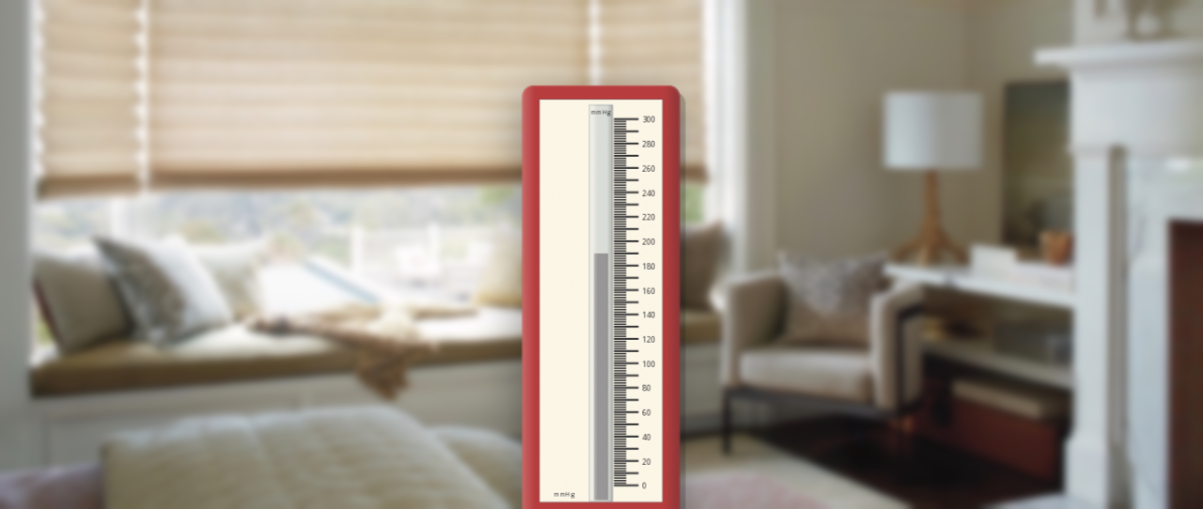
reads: 190
